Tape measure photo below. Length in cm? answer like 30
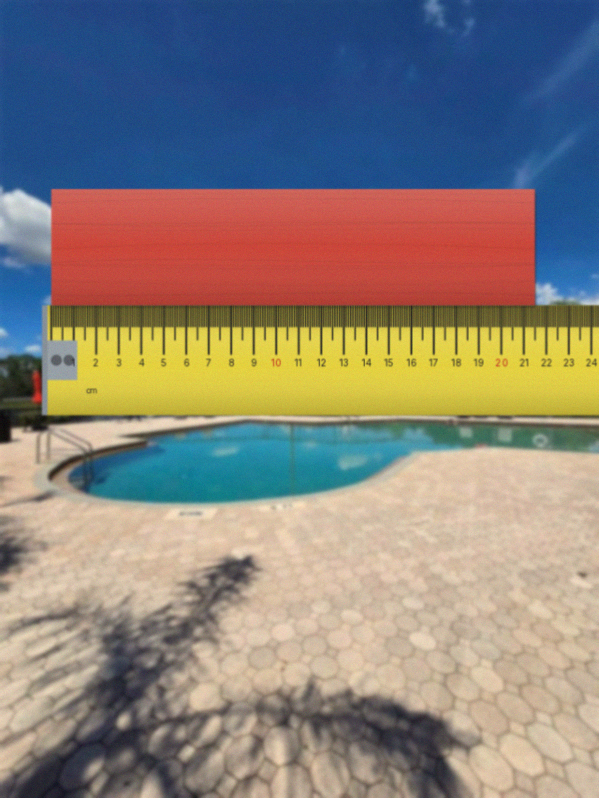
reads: 21.5
